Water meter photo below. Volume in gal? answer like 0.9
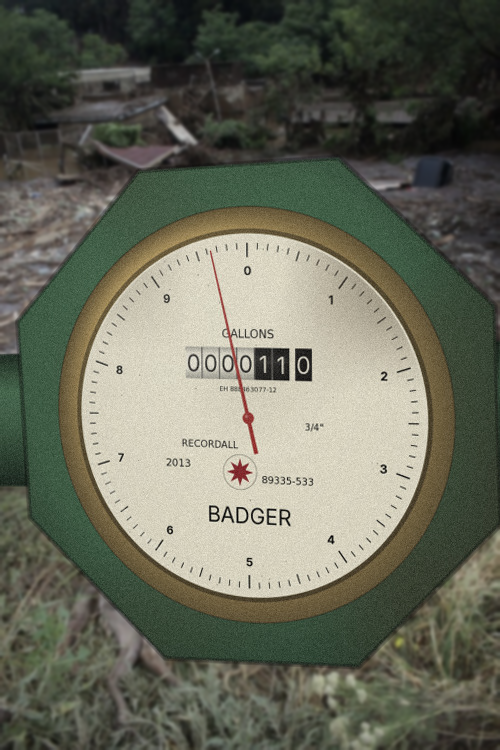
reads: 109.6
